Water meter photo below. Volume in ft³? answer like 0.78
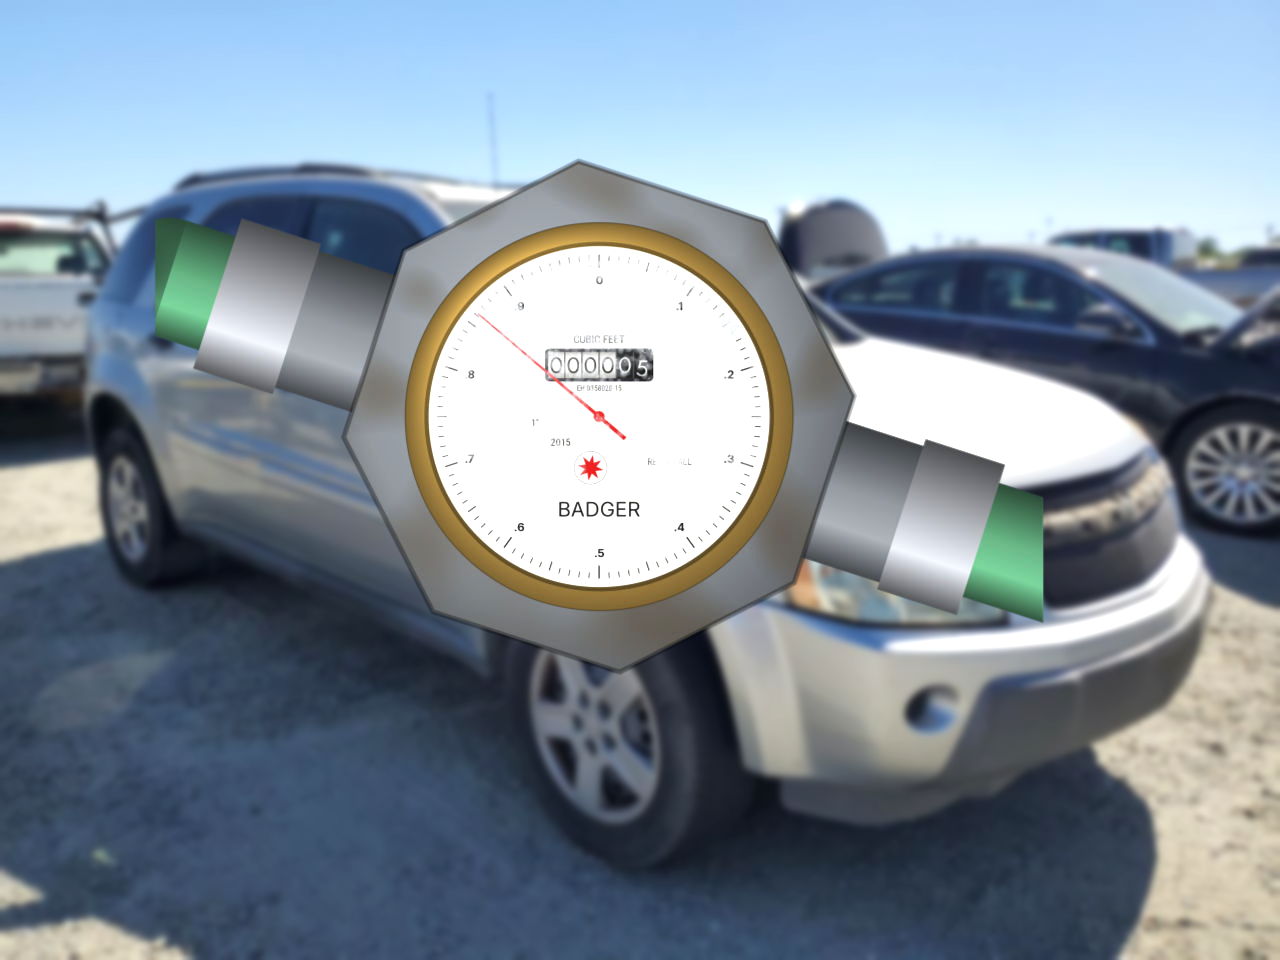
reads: 4.86
